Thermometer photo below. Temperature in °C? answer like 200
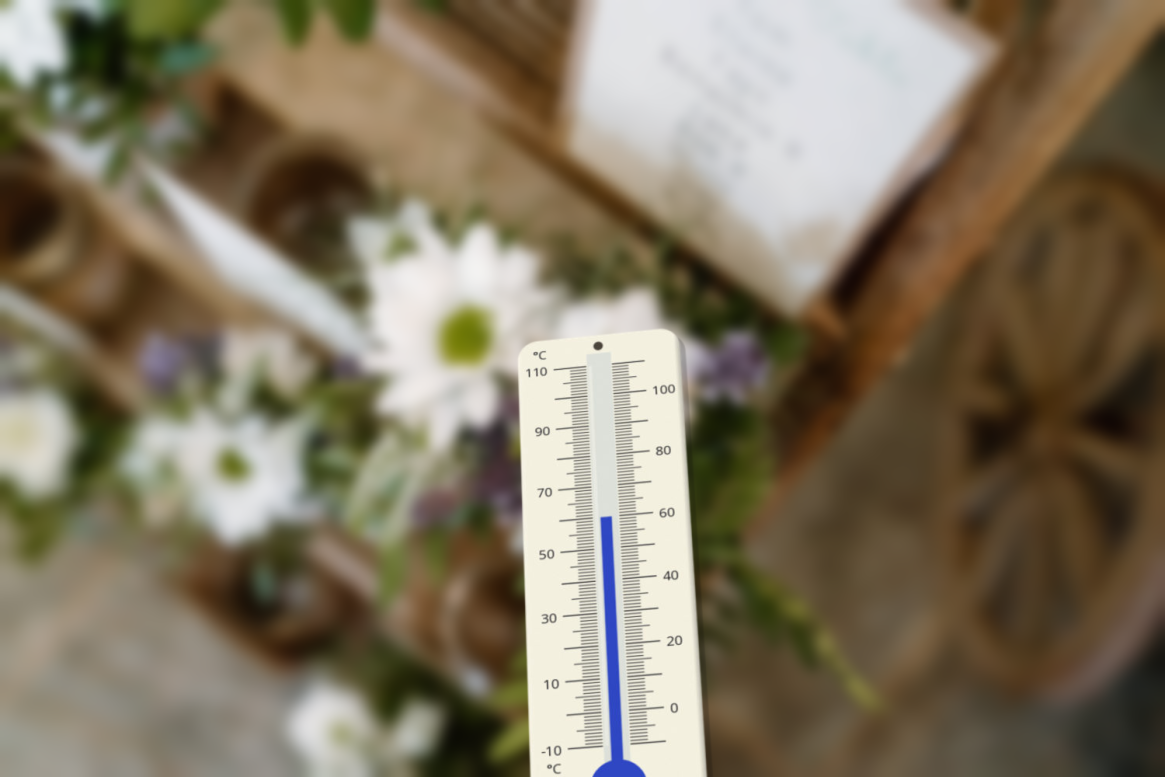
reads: 60
